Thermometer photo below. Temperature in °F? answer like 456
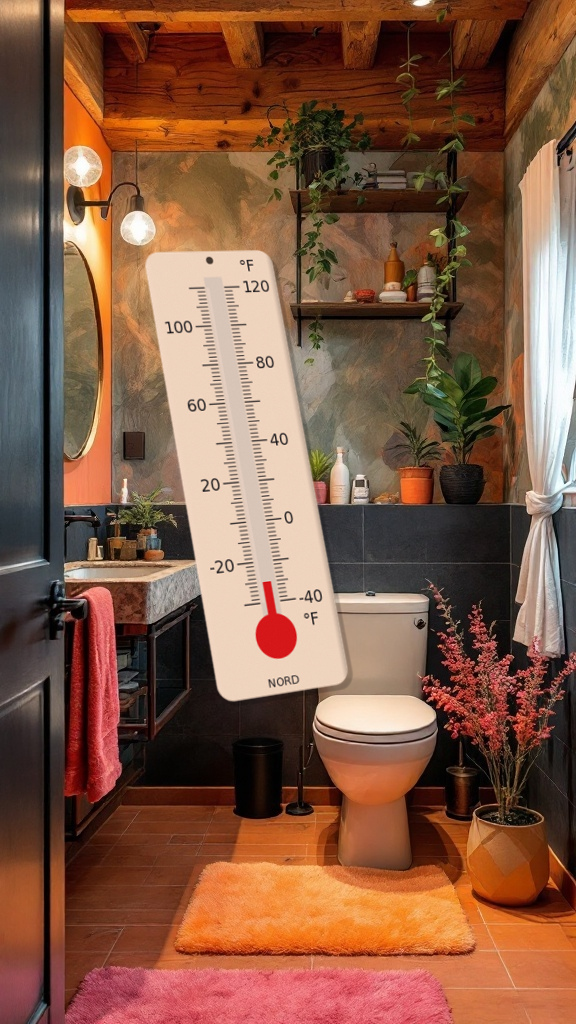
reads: -30
